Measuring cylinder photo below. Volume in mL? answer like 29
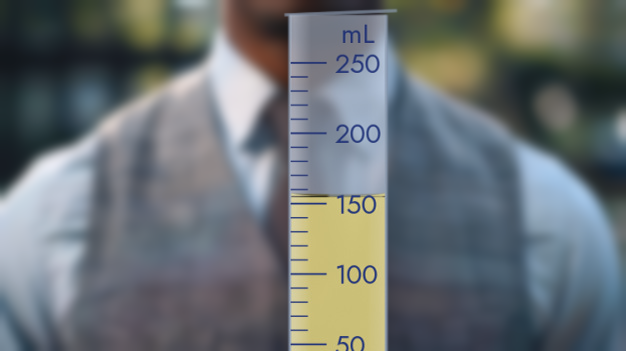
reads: 155
